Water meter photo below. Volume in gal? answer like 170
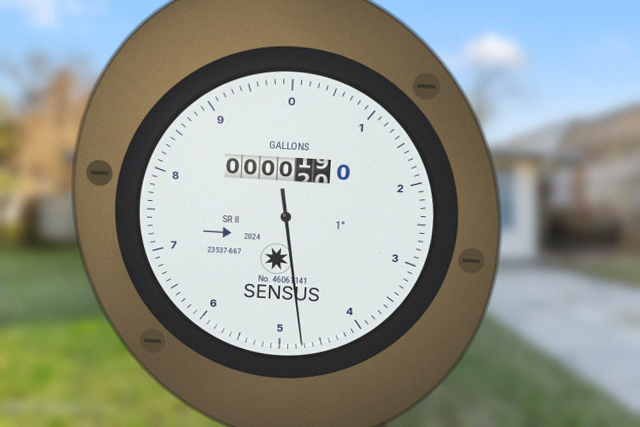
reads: 194.7
